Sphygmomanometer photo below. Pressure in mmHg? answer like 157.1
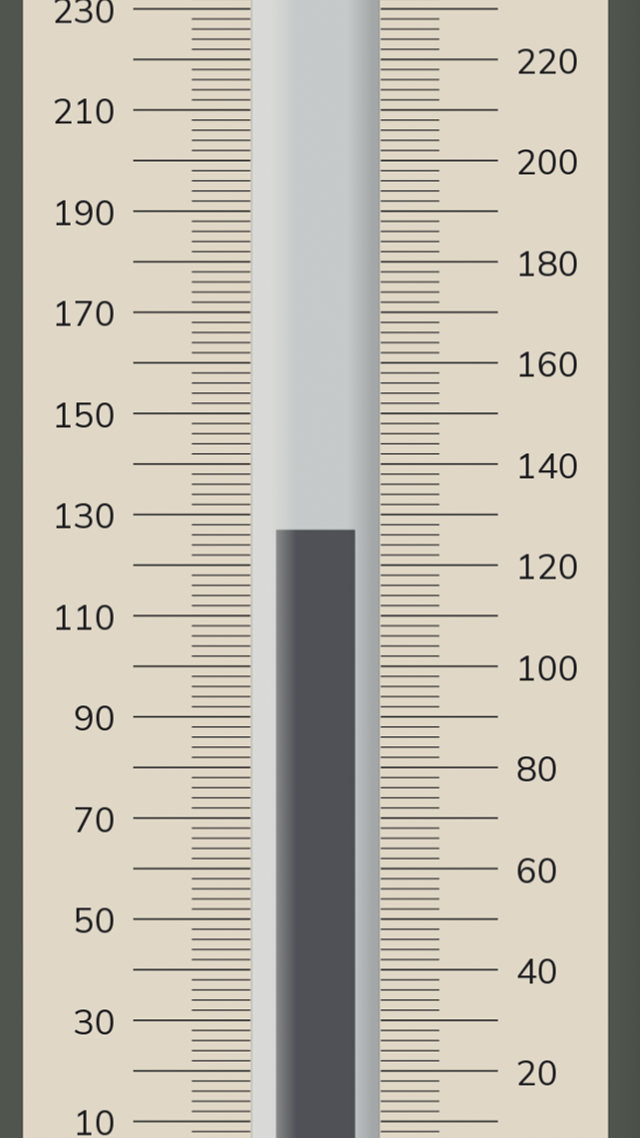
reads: 127
